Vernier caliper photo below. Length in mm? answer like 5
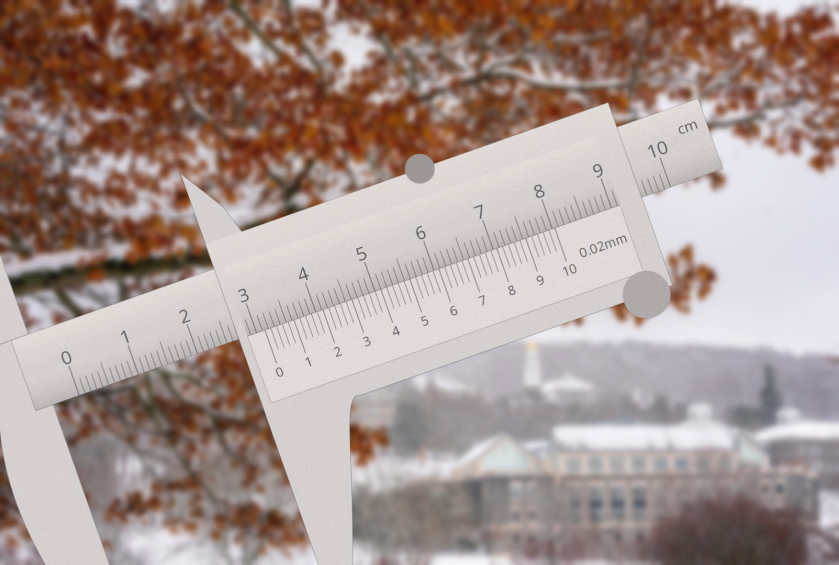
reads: 31.4
